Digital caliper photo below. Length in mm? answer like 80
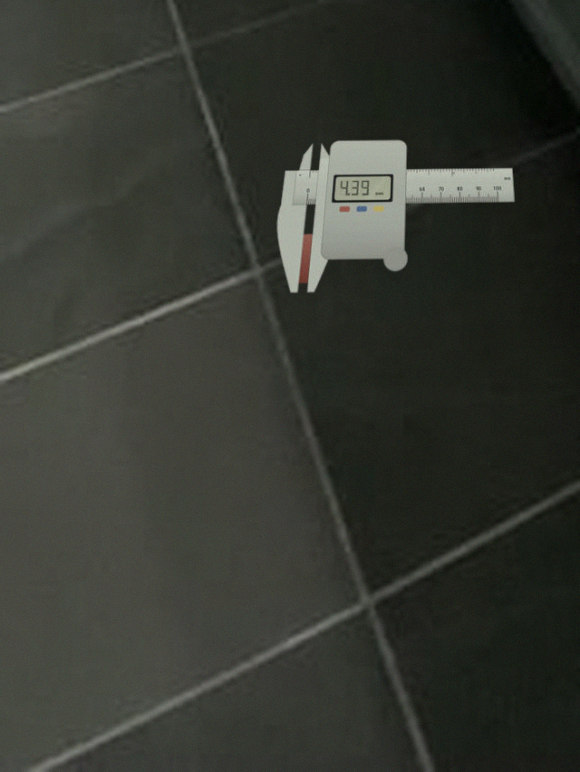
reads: 4.39
